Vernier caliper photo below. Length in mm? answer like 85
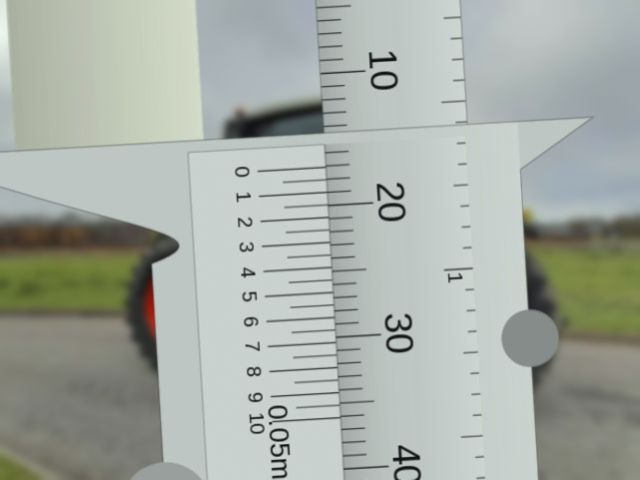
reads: 17.1
